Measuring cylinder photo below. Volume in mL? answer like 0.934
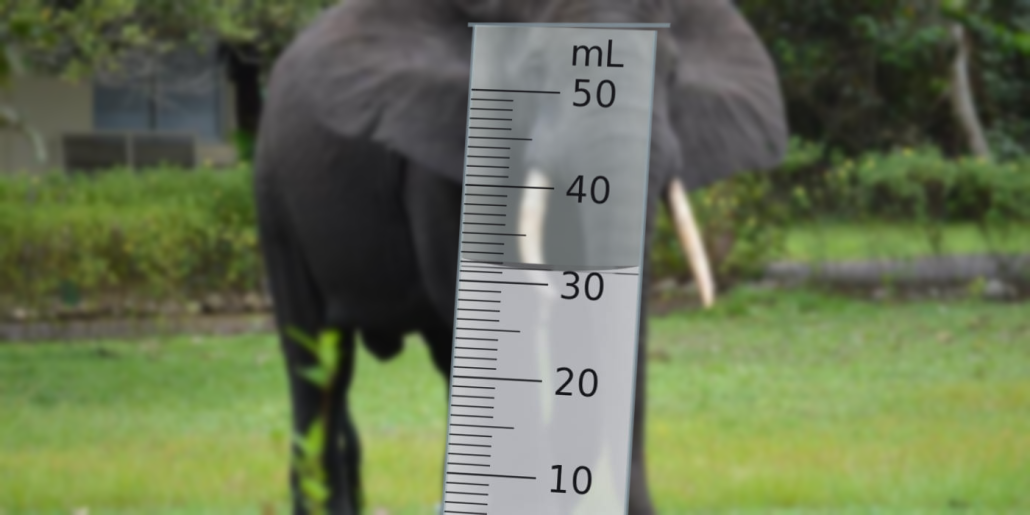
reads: 31.5
